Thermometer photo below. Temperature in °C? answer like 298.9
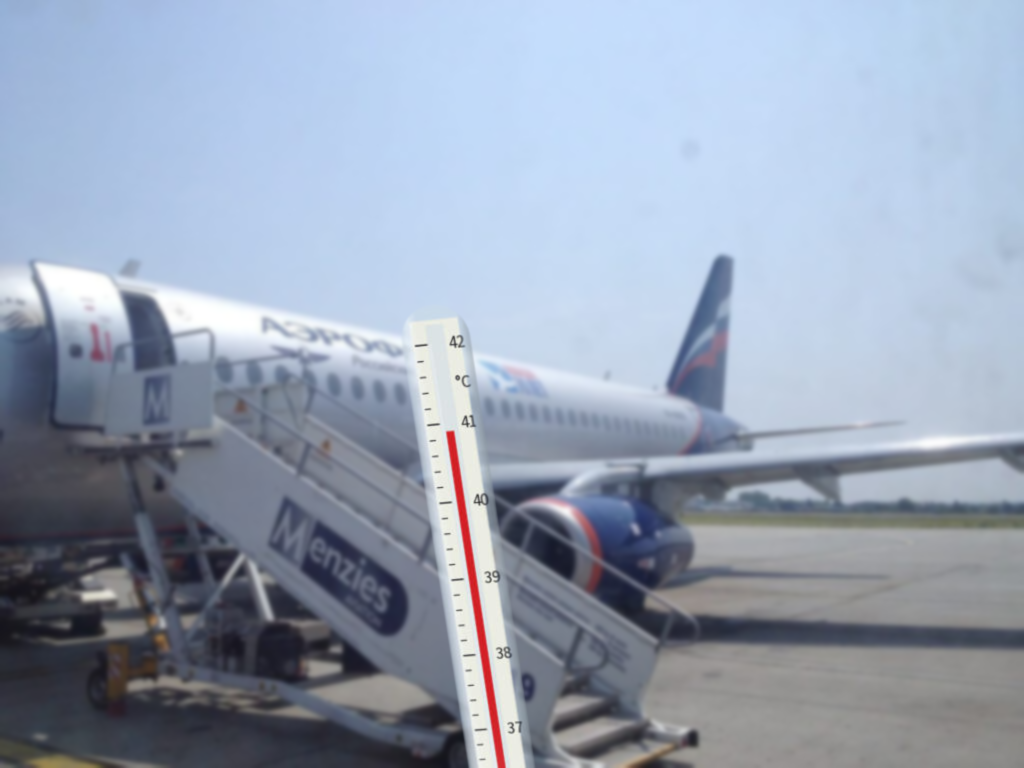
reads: 40.9
